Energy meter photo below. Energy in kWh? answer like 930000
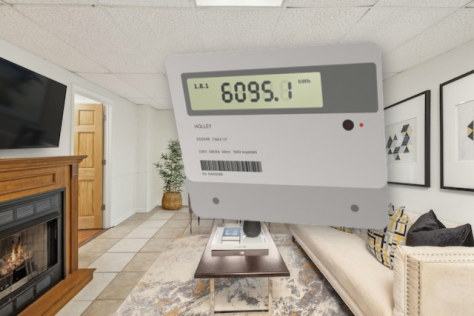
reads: 6095.1
